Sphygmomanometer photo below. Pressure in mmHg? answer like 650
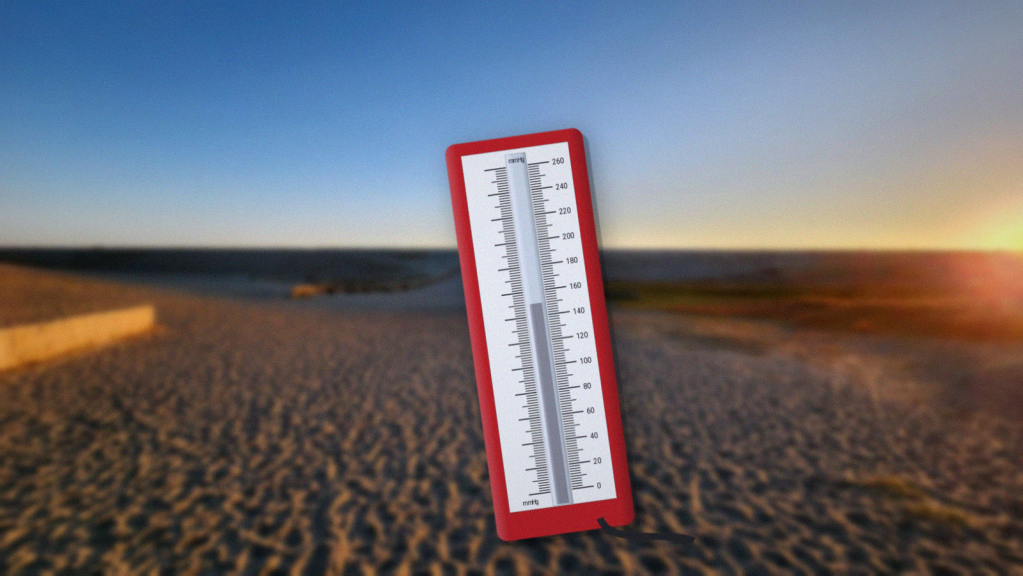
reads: 150
